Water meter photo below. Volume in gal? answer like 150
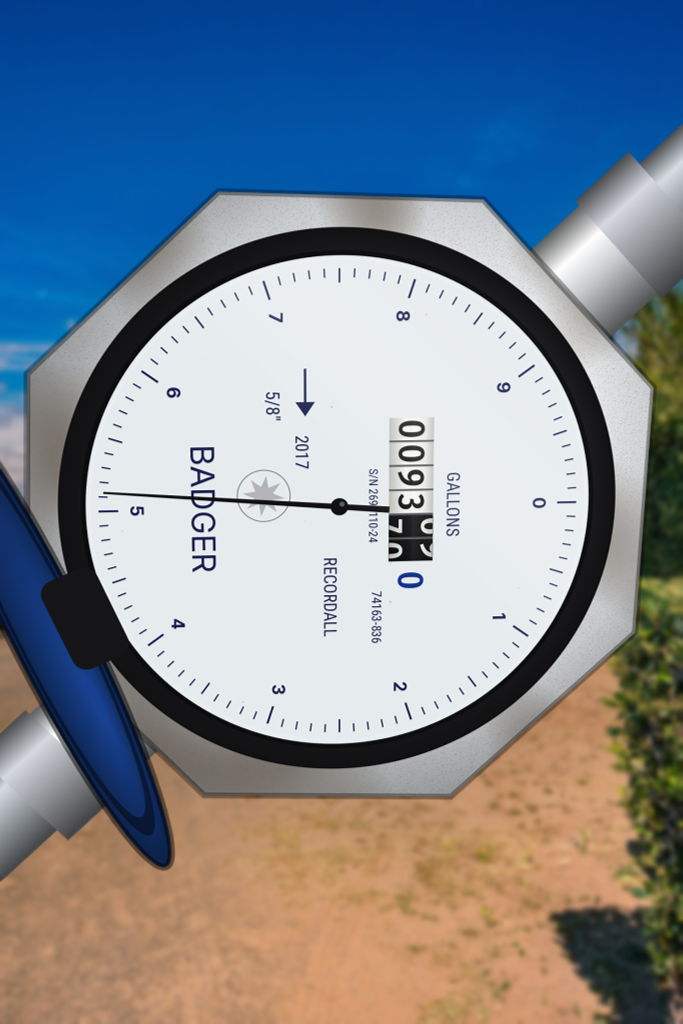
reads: 93695.1
